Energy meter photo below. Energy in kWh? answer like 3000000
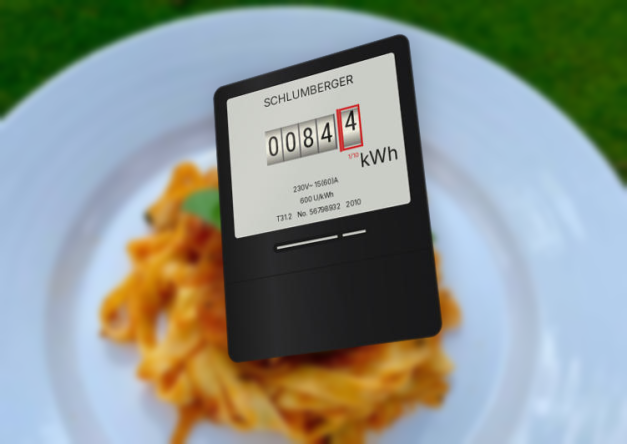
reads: 84.4
